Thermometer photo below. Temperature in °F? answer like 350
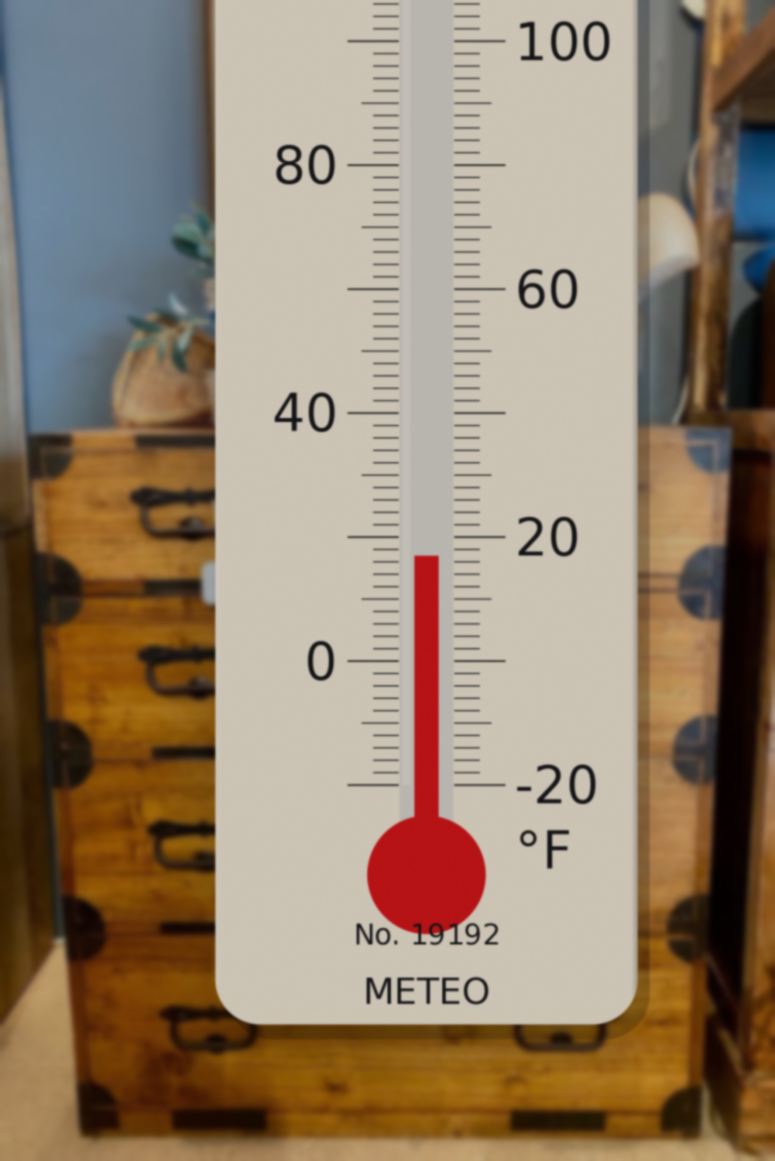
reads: 17
